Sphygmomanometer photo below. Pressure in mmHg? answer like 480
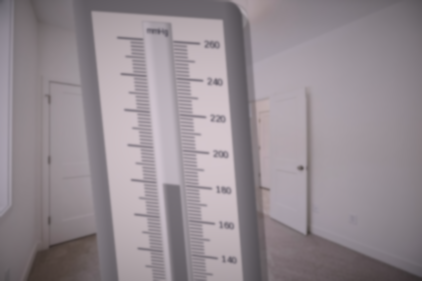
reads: 180
